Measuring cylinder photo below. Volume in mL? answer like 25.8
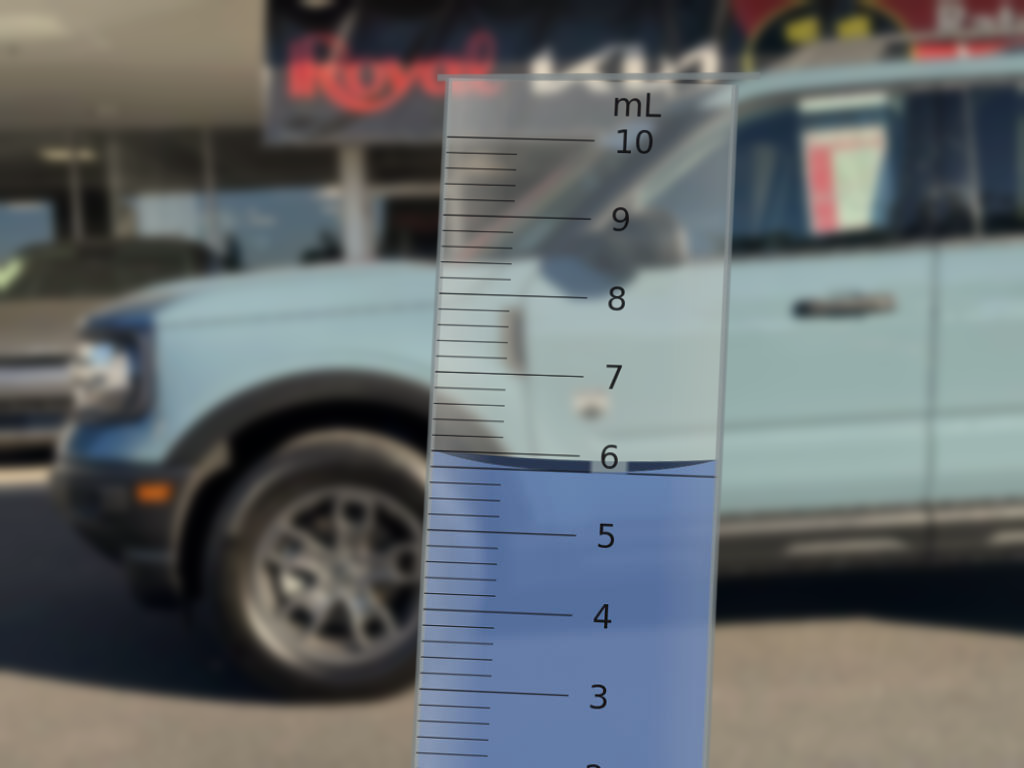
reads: 5.8
